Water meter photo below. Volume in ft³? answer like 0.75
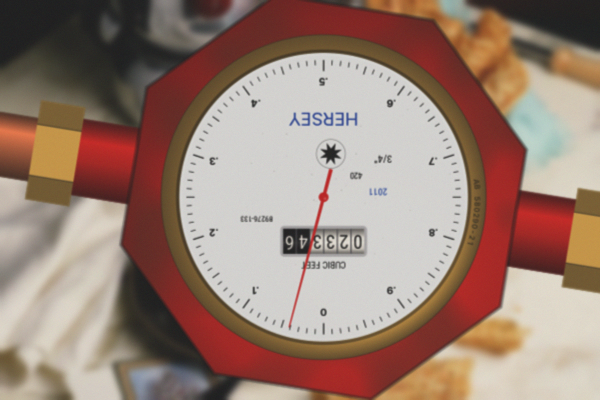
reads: 23346.04
